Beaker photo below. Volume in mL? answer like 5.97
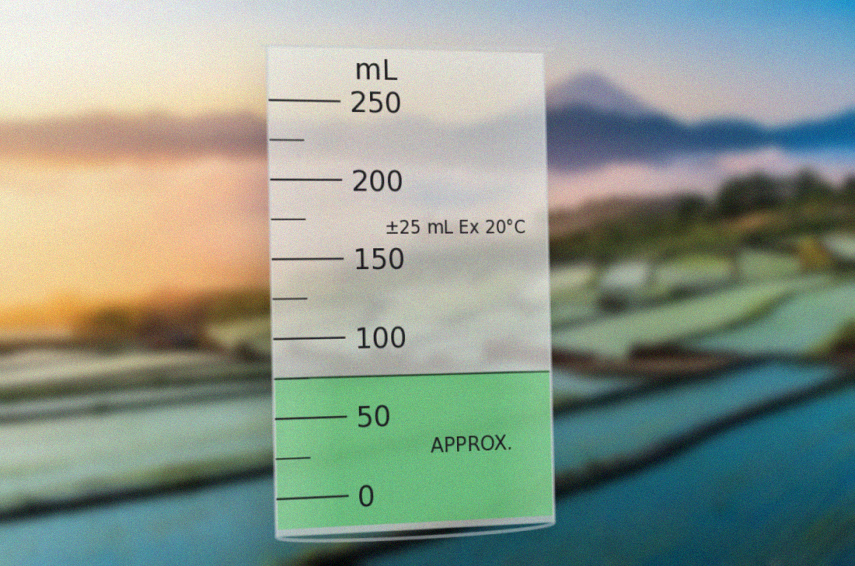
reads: 75
